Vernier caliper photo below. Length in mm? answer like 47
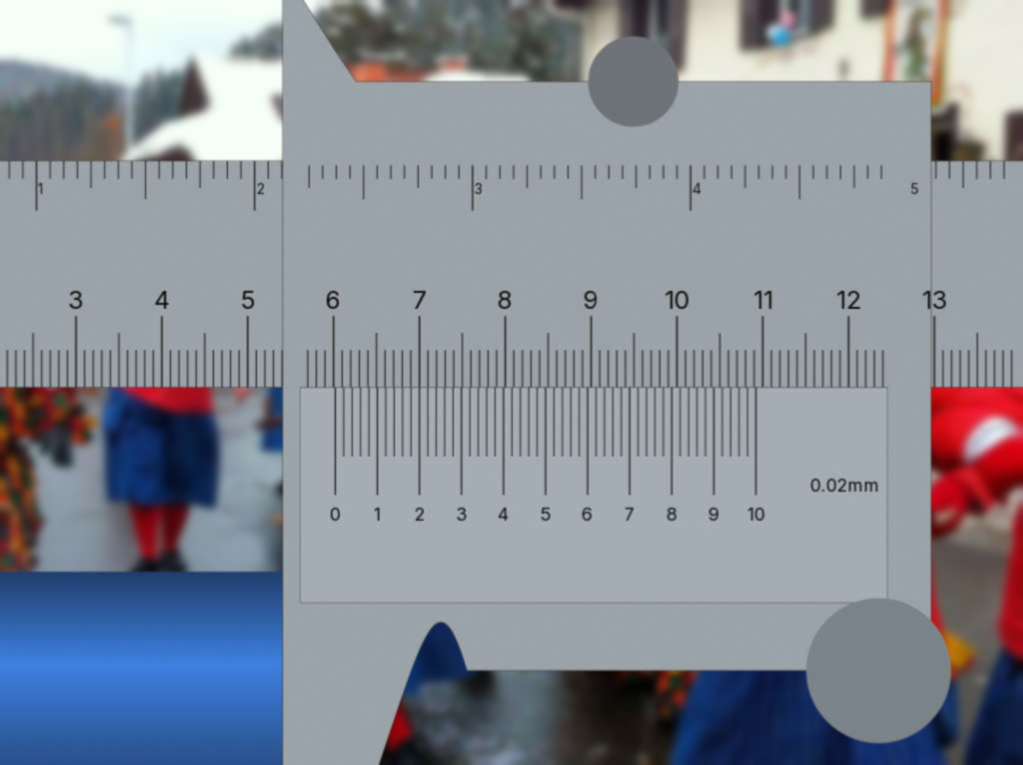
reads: 60.2
